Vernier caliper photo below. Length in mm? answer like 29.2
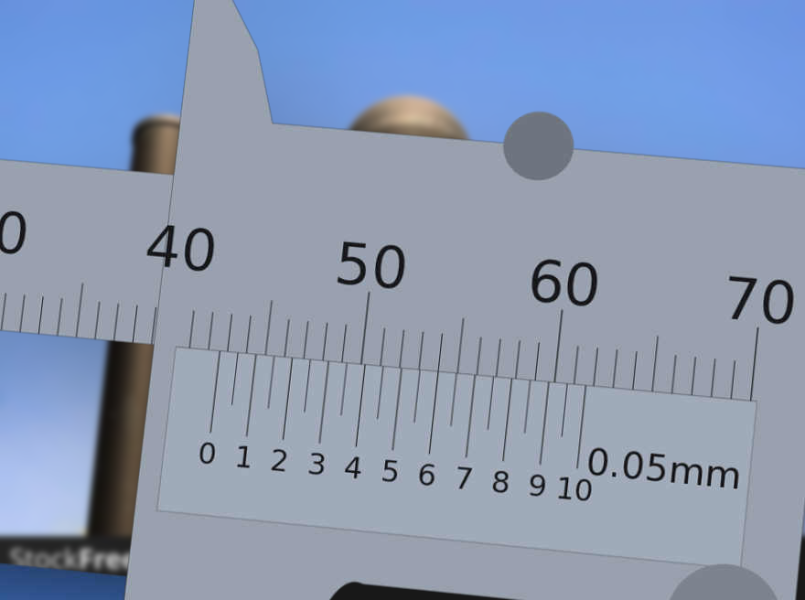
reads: 42.6
